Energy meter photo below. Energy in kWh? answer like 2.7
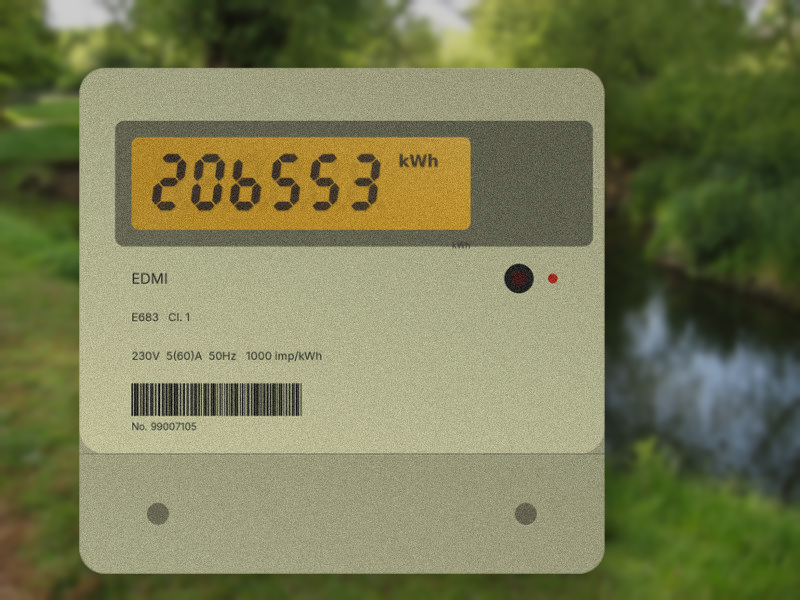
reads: 206553
